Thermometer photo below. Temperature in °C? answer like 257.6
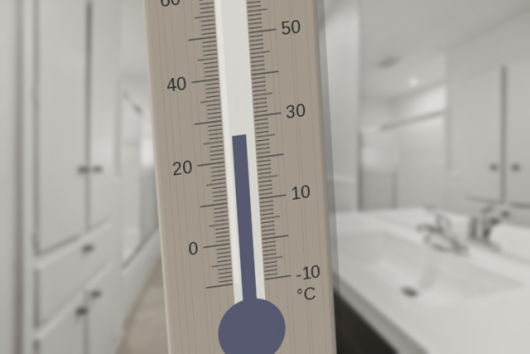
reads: 26
